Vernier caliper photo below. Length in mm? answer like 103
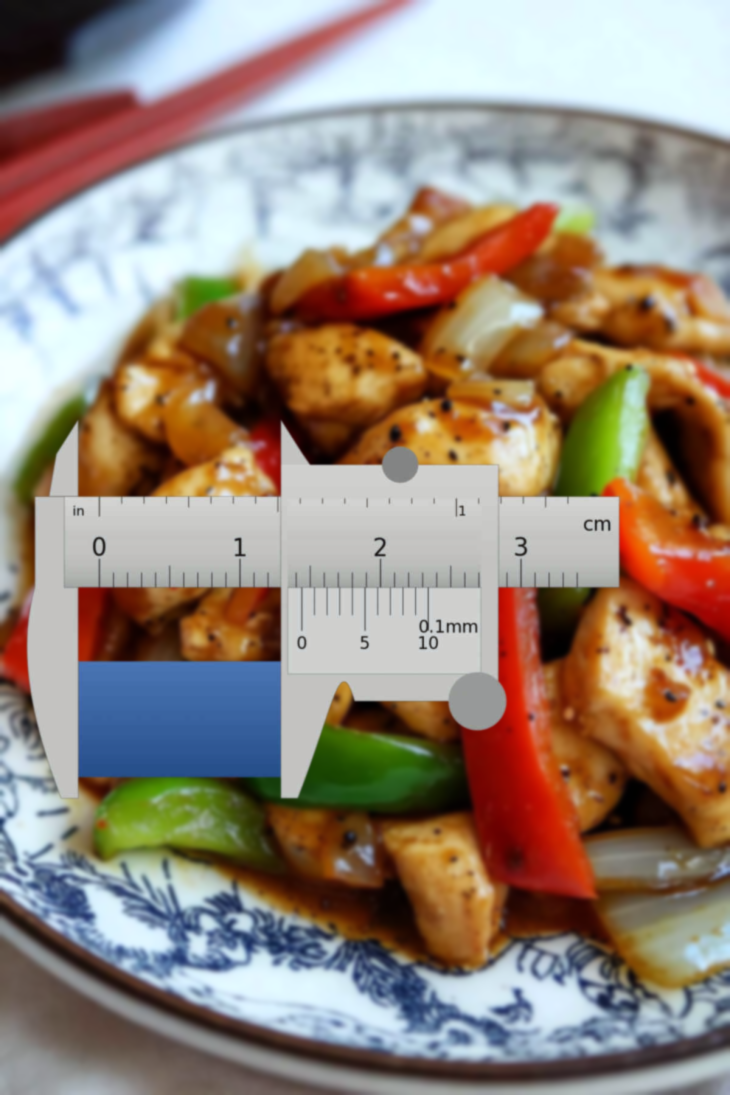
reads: 14.4
